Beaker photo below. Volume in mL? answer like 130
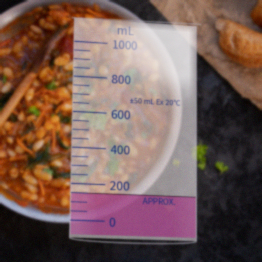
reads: 150
